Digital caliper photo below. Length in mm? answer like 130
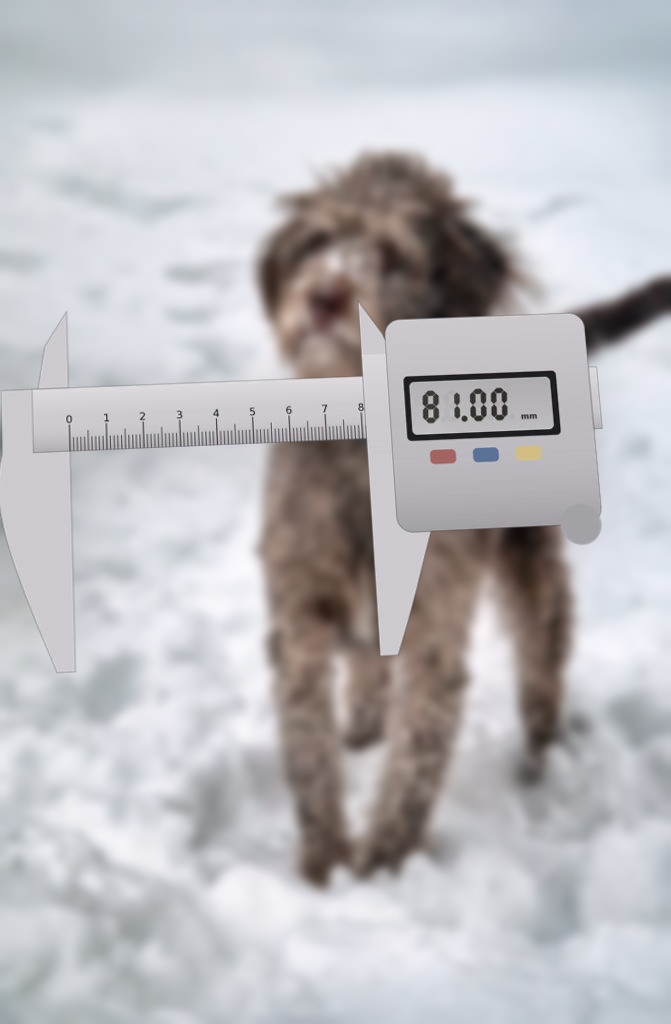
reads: 81.00
